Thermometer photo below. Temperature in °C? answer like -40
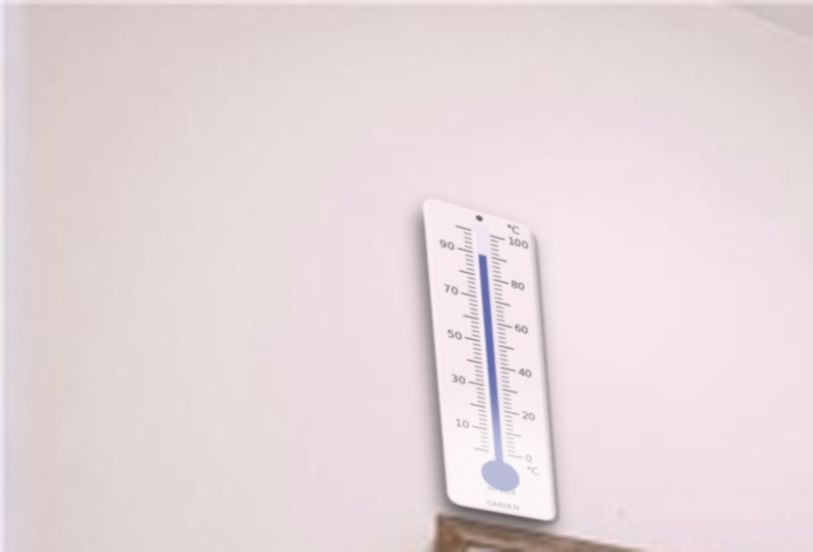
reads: 90
